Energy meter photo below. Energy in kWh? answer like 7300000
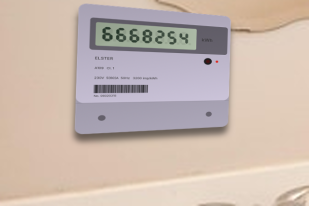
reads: 6668254
